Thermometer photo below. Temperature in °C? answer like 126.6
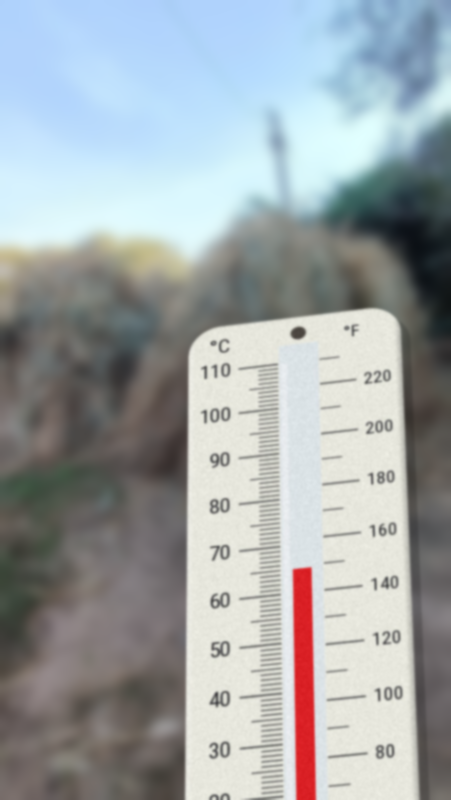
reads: 65
